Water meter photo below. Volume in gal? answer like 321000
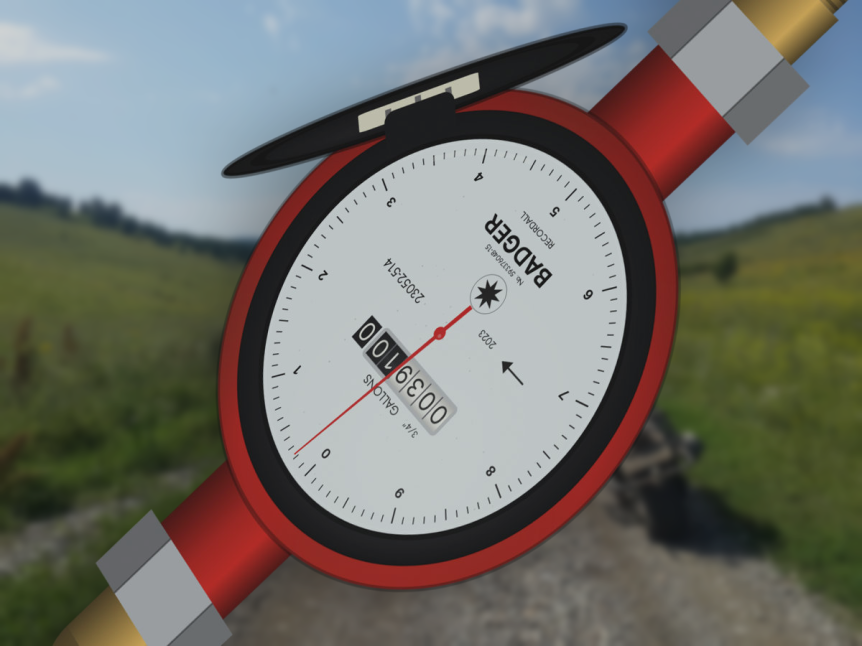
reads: 39100.2
